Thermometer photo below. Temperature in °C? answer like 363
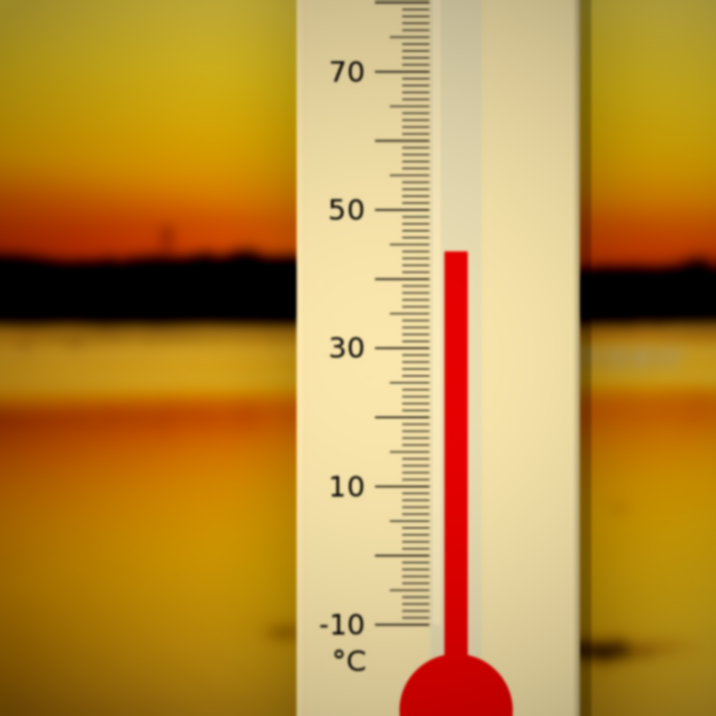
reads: 44
